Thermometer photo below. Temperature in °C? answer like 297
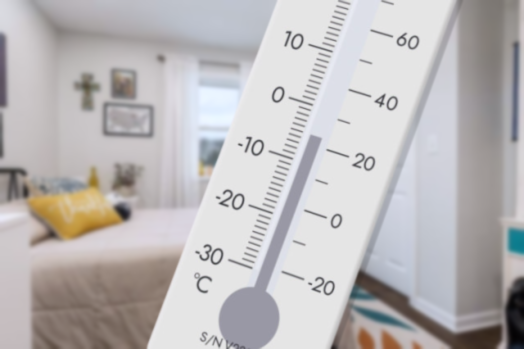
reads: -5
